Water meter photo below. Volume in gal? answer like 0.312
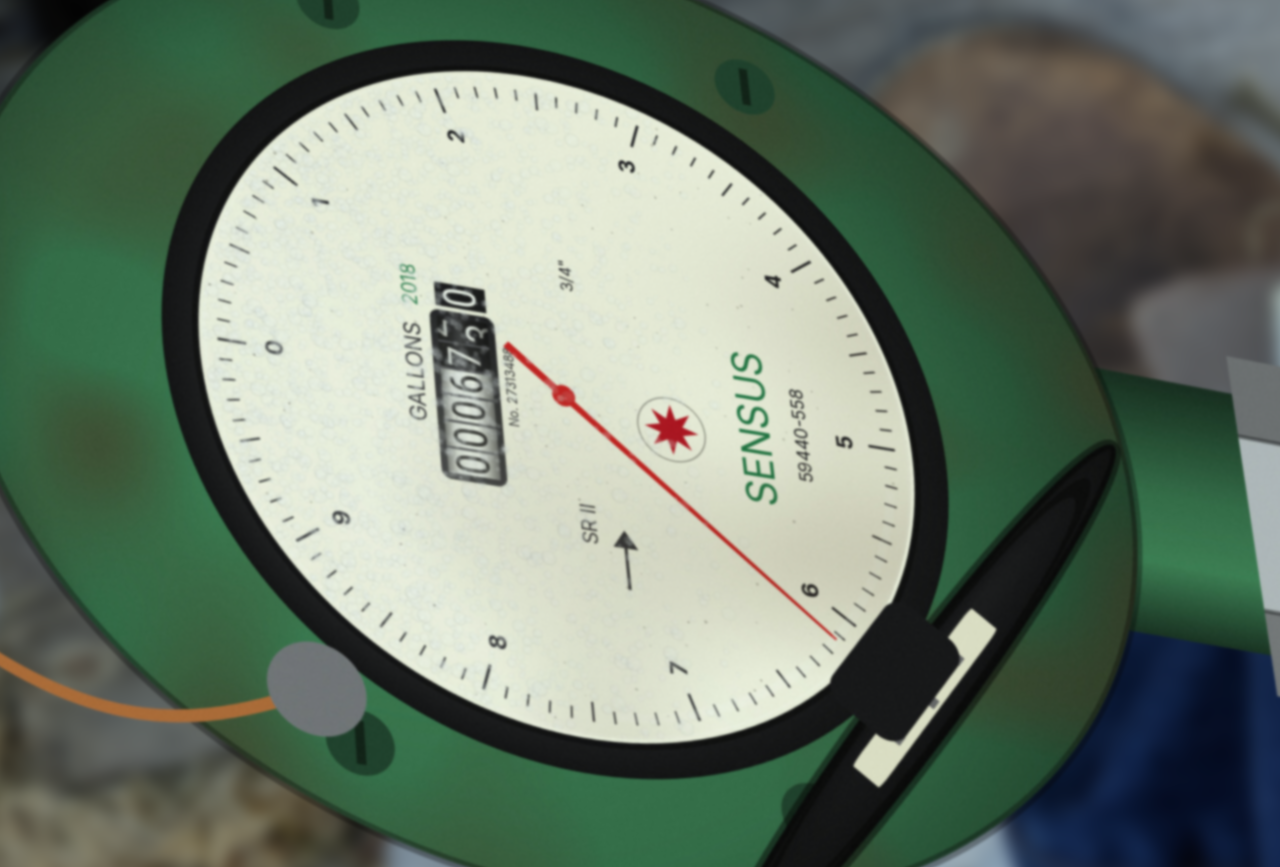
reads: 6726.1
